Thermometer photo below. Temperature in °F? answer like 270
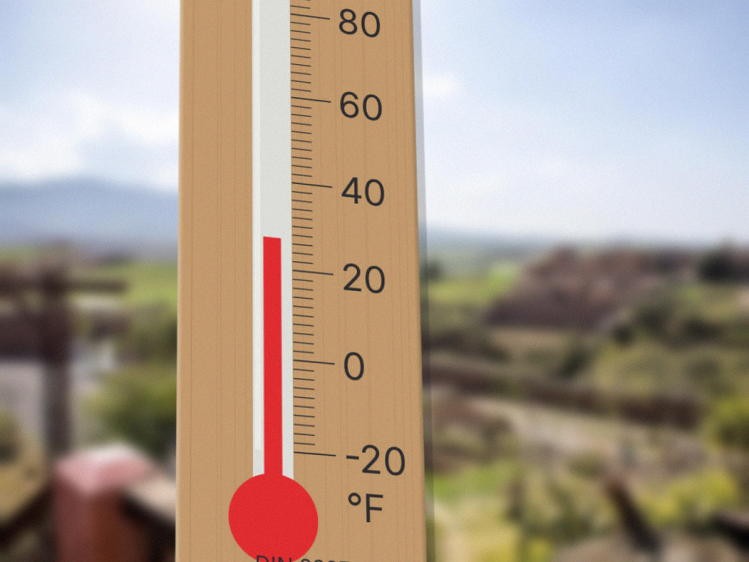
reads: 27
